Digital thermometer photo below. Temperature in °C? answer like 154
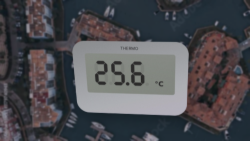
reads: 25.6
